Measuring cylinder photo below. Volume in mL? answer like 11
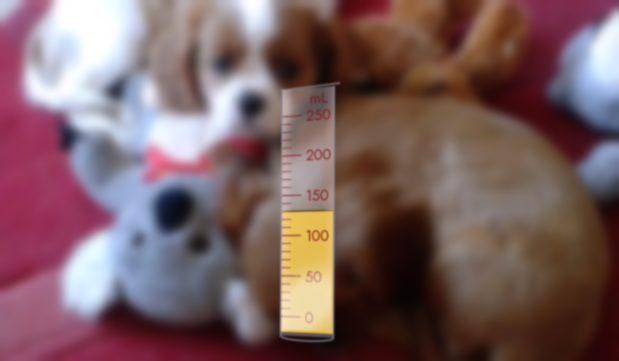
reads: 130
